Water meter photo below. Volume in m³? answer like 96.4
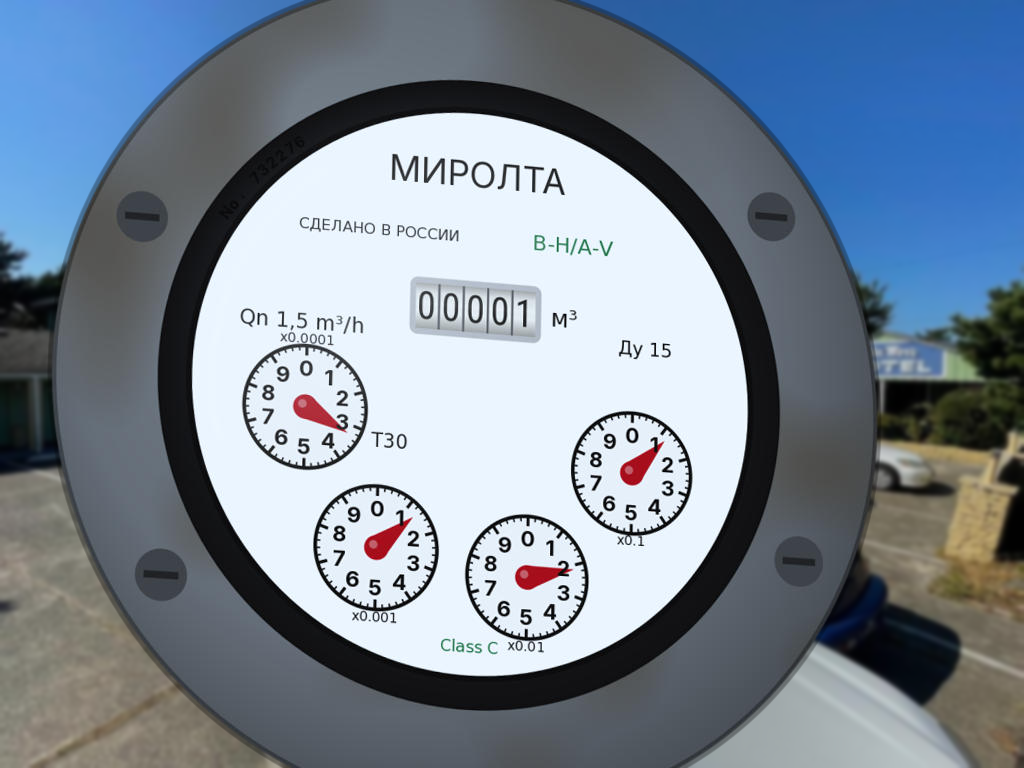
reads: 1.1213
